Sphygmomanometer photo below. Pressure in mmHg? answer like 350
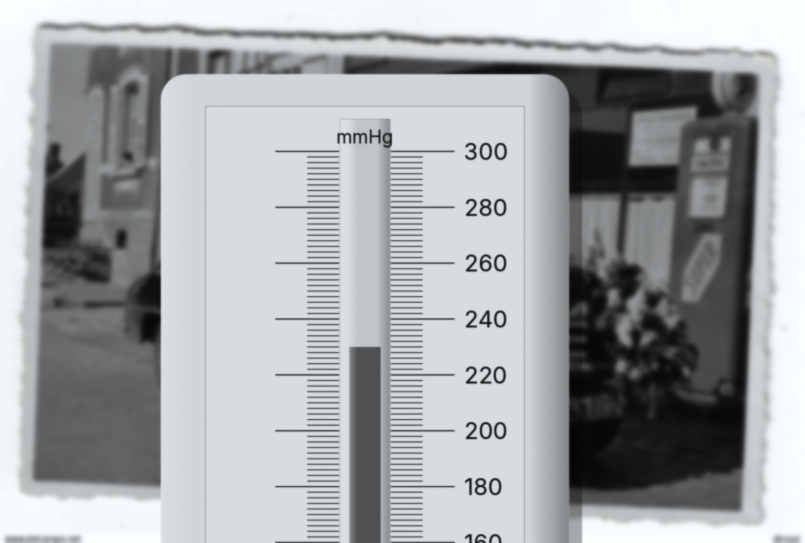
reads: 230
